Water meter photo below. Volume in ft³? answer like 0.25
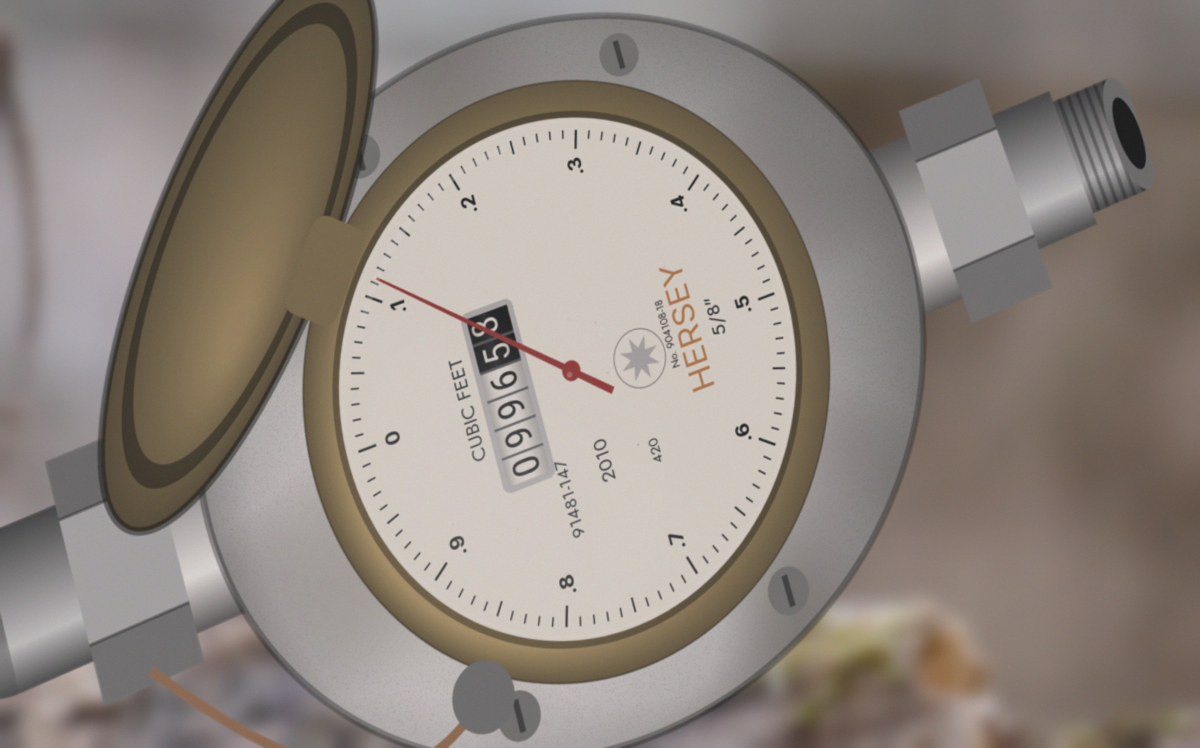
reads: 99658.11
